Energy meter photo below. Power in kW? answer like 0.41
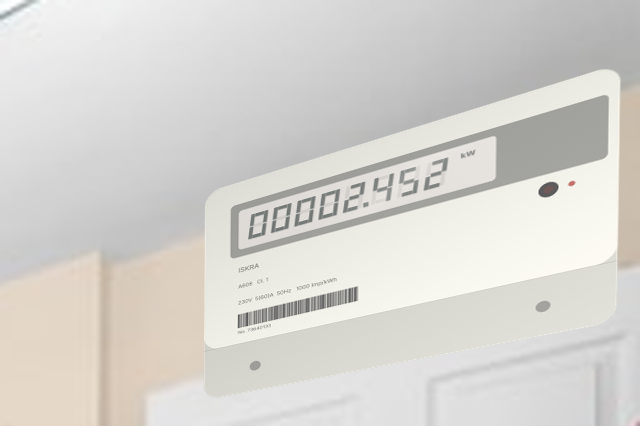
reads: 2.452
